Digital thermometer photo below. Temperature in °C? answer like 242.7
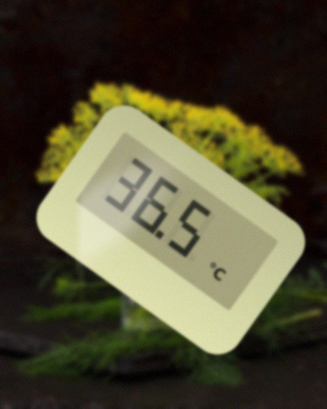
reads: 36.5
